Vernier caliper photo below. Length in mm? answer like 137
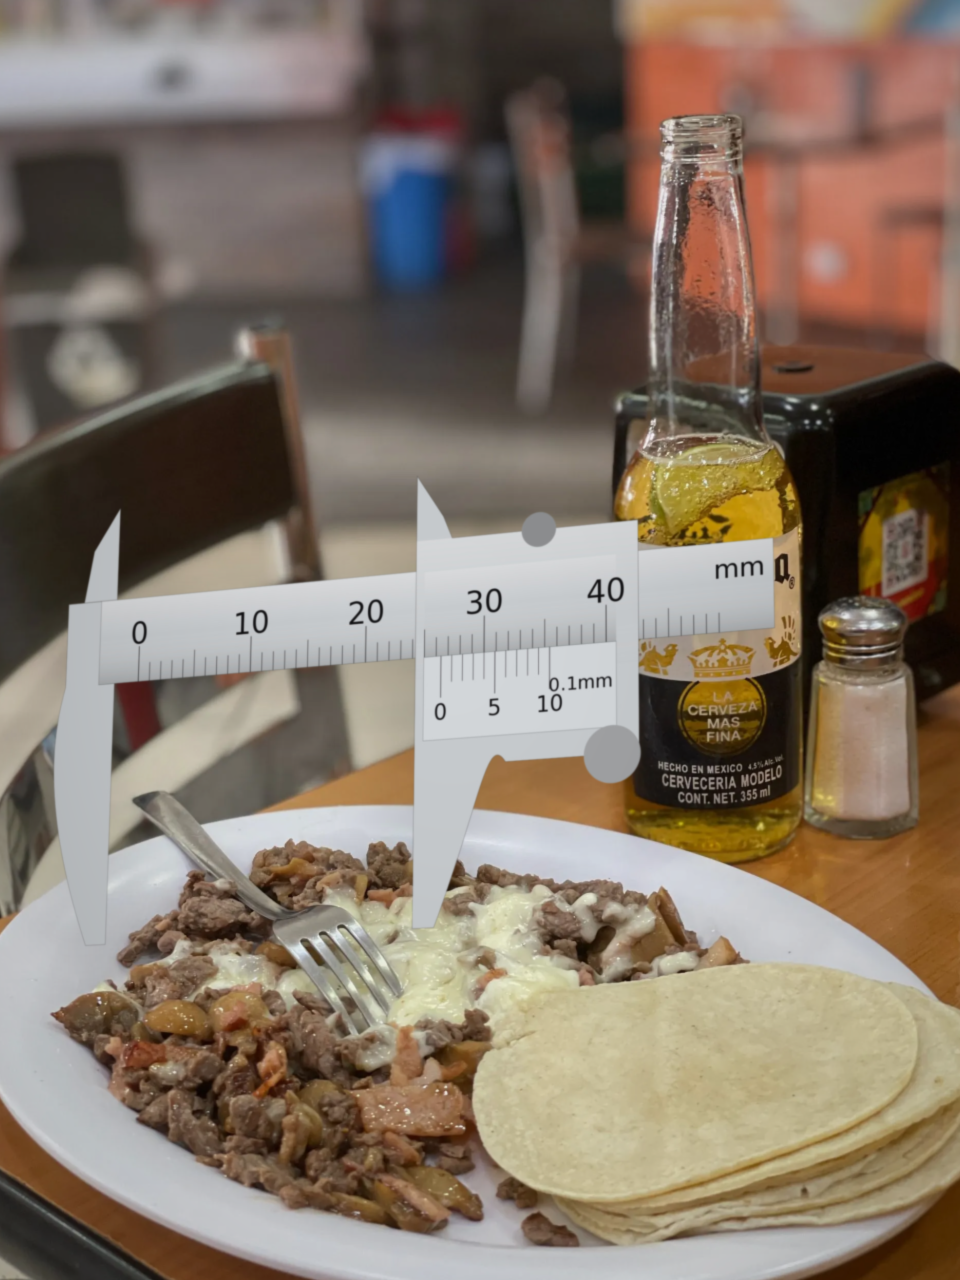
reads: 26.4
